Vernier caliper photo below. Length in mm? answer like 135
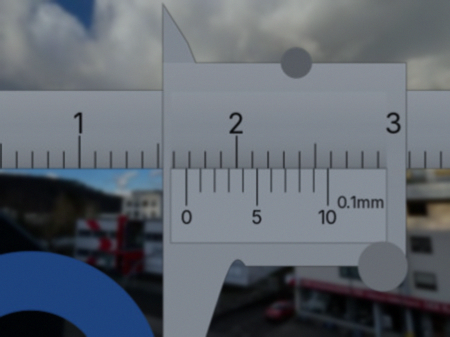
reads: 16.8
